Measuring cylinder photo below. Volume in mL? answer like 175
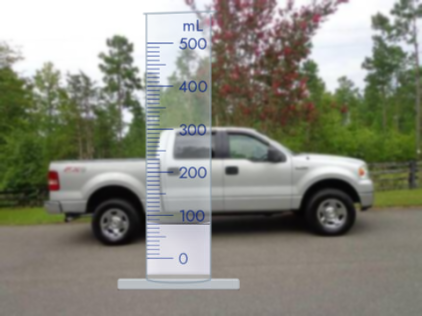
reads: 80
